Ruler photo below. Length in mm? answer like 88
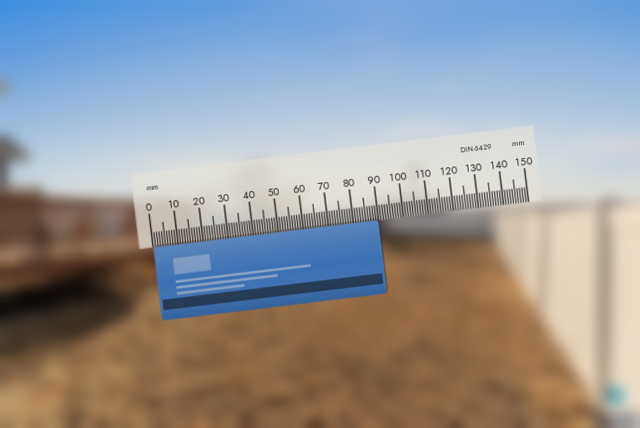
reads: 90
